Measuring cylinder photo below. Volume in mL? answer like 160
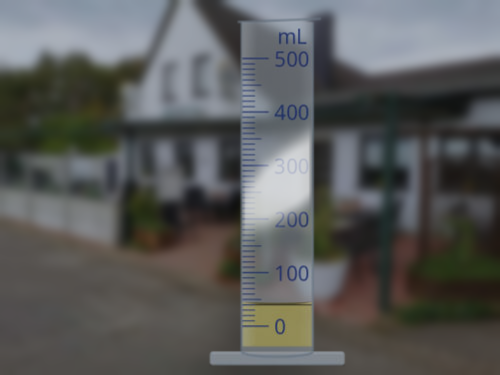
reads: 40
